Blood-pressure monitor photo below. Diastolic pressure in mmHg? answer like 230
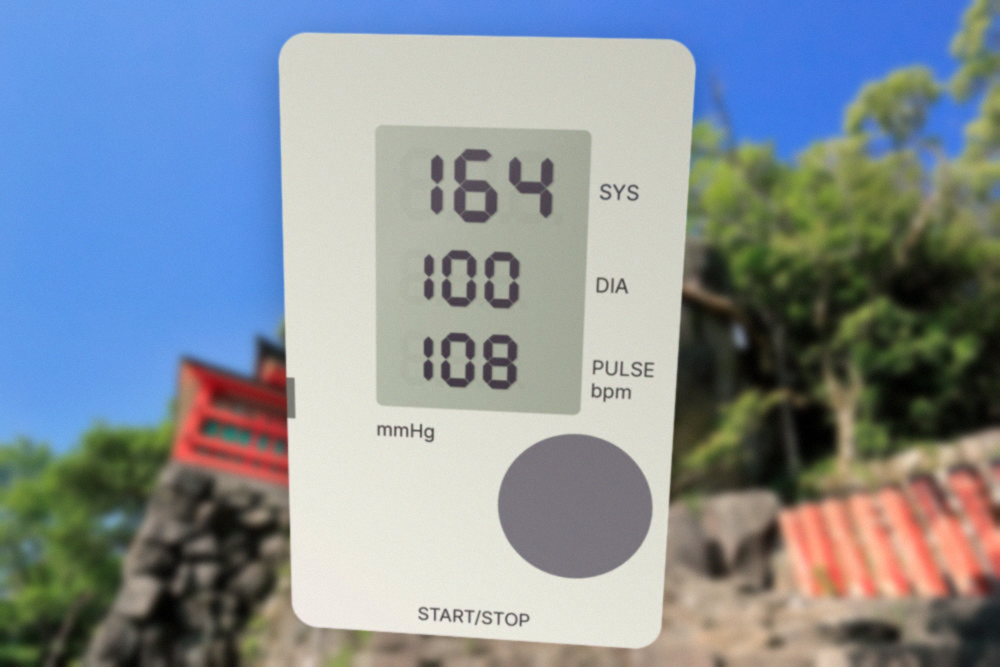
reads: 100
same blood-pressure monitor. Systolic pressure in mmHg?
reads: 164
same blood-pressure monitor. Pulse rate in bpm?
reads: 108
